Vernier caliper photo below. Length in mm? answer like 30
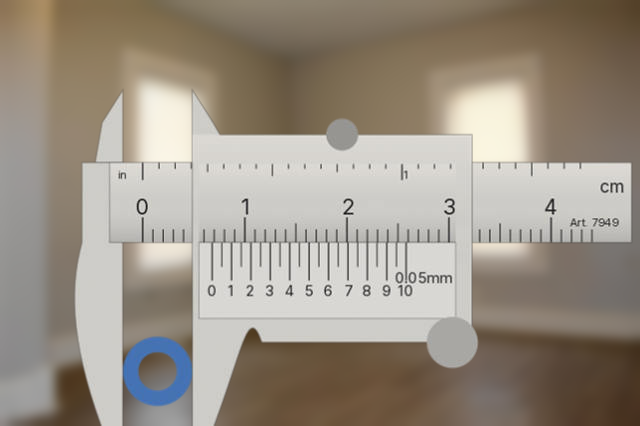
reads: 6.8
